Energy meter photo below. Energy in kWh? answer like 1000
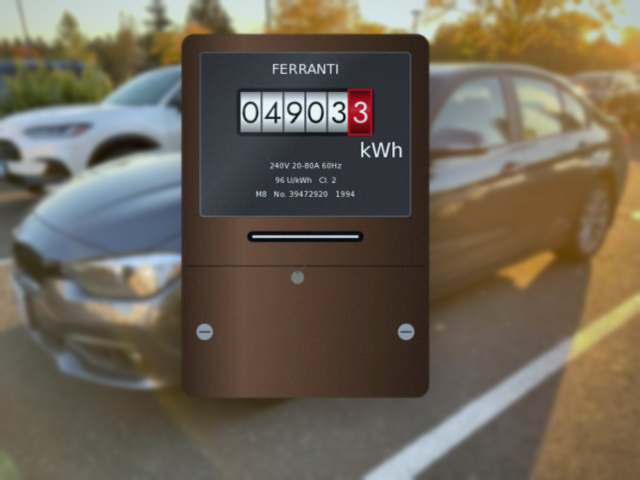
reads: 4903.3
